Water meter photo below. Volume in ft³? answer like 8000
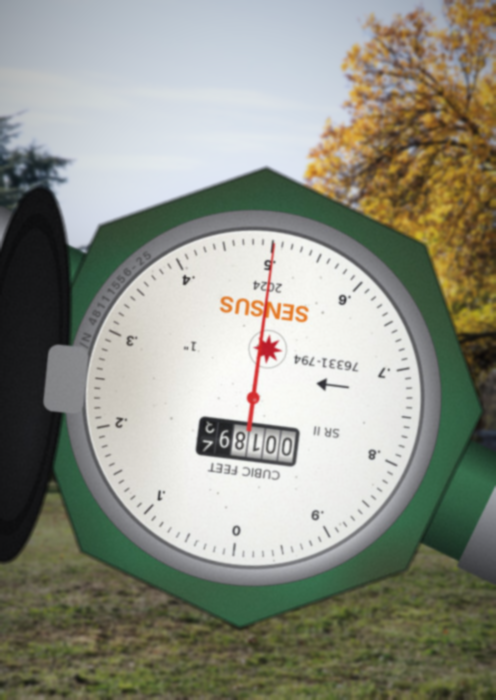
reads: 1892.50
